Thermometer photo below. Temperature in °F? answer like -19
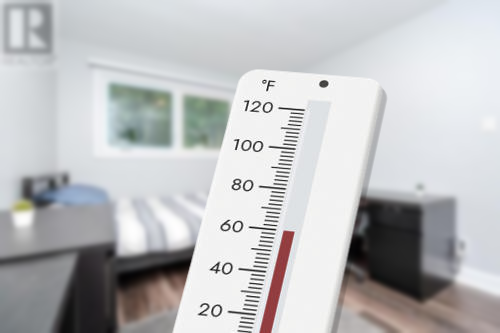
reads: 60
